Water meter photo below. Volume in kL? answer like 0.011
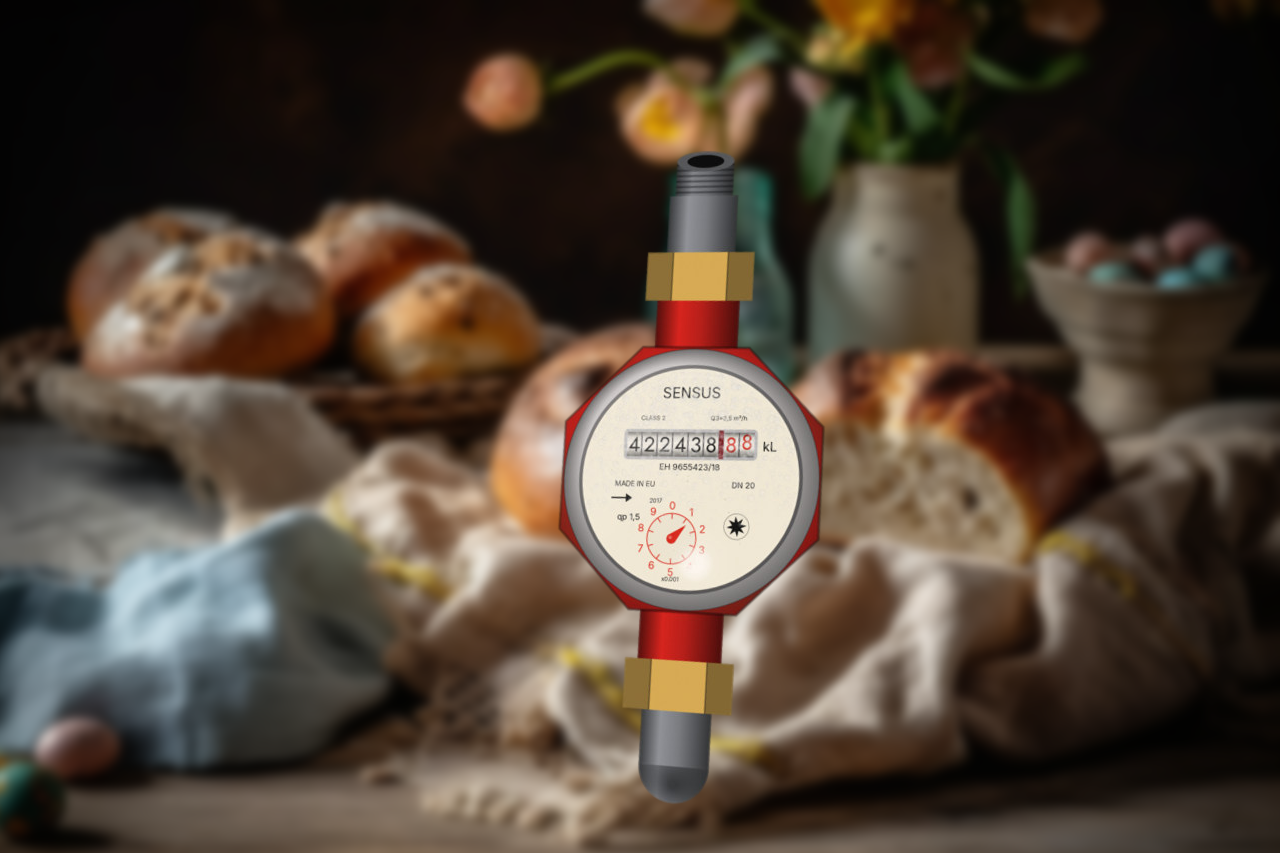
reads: 422438.881
